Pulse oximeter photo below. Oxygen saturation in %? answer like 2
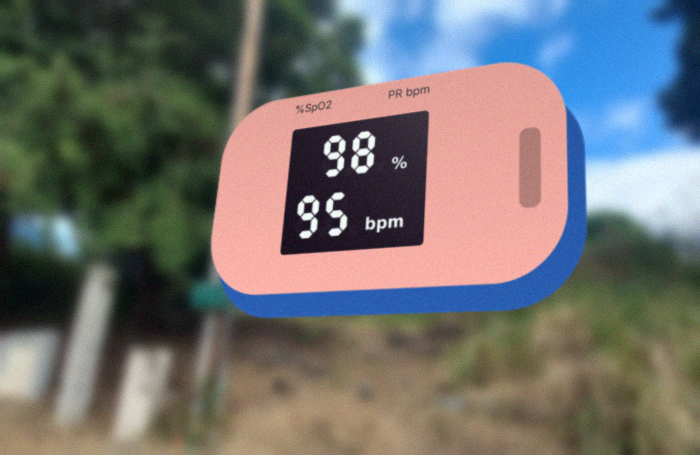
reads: 98
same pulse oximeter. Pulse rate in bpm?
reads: 95
